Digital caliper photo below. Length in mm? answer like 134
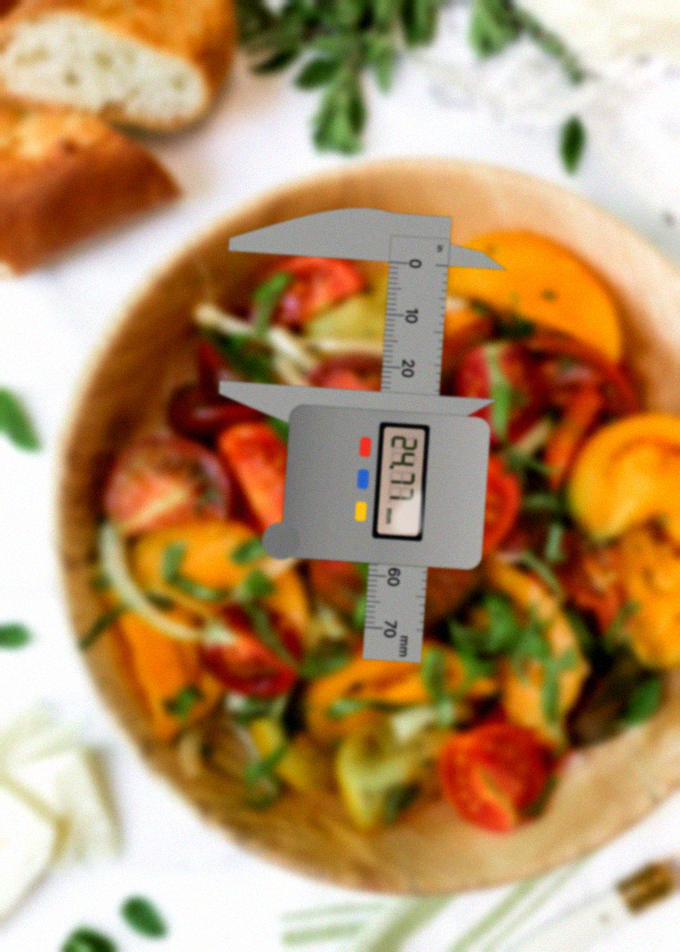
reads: 24.77
